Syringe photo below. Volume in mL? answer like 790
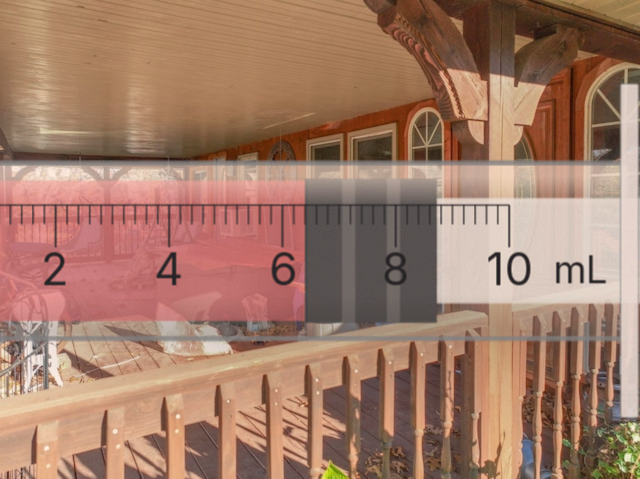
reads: 6.4
